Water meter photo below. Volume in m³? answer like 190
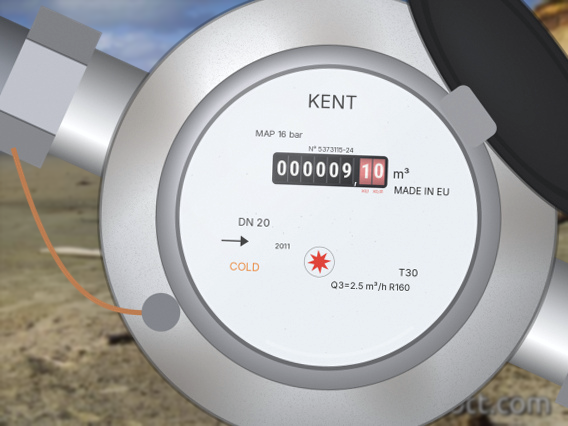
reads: 9.10
